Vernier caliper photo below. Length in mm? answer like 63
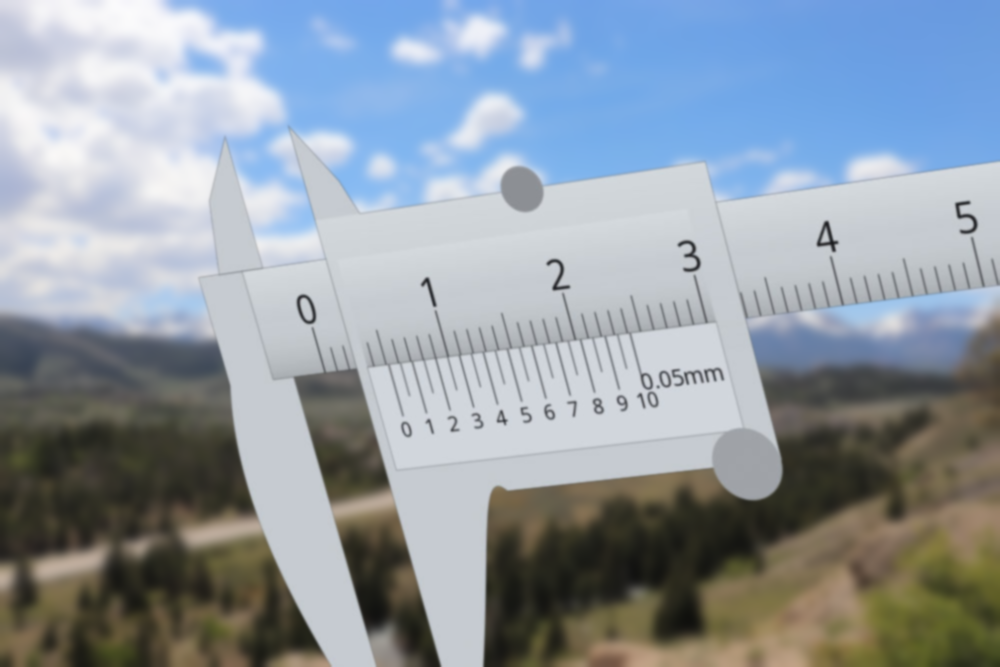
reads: 5.2
